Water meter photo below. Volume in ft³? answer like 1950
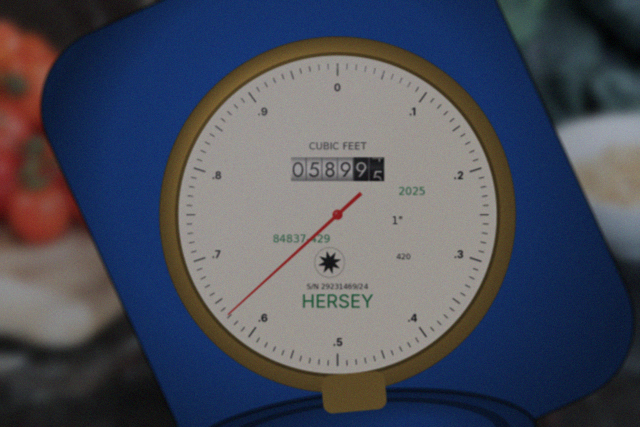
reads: 58994.63
